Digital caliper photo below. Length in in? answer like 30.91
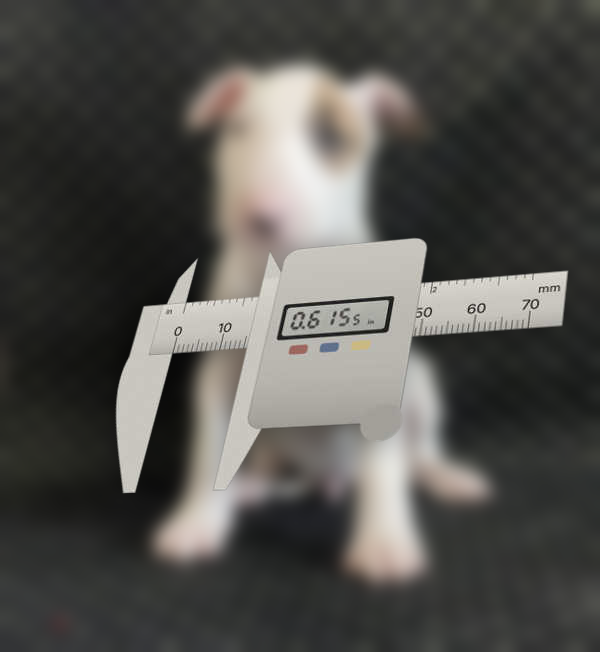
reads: 0.6155
